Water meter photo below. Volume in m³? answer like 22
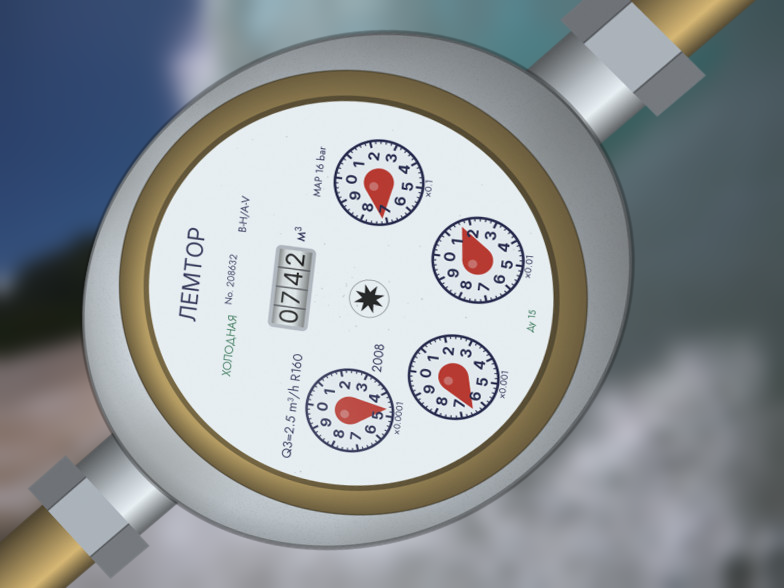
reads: 742.7164
